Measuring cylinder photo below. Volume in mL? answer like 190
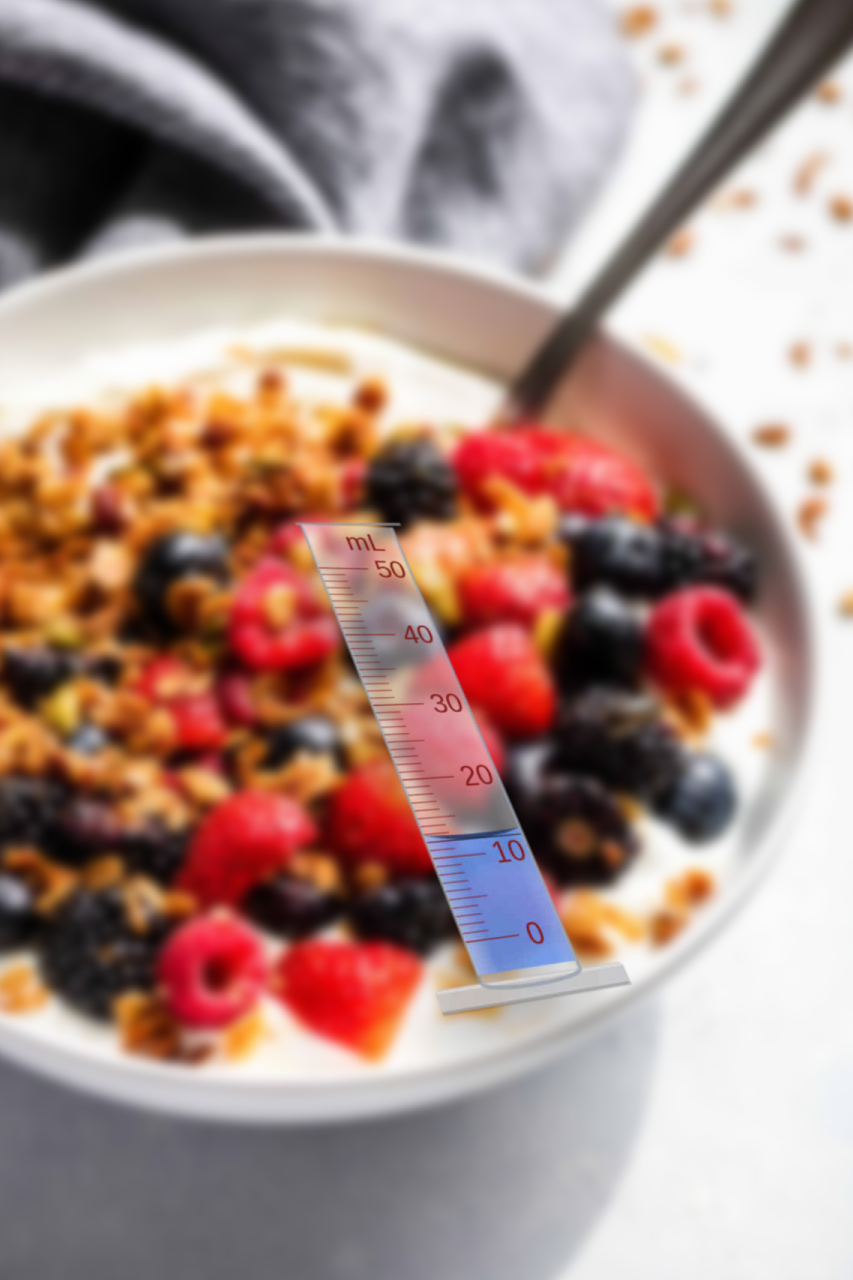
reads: 12
